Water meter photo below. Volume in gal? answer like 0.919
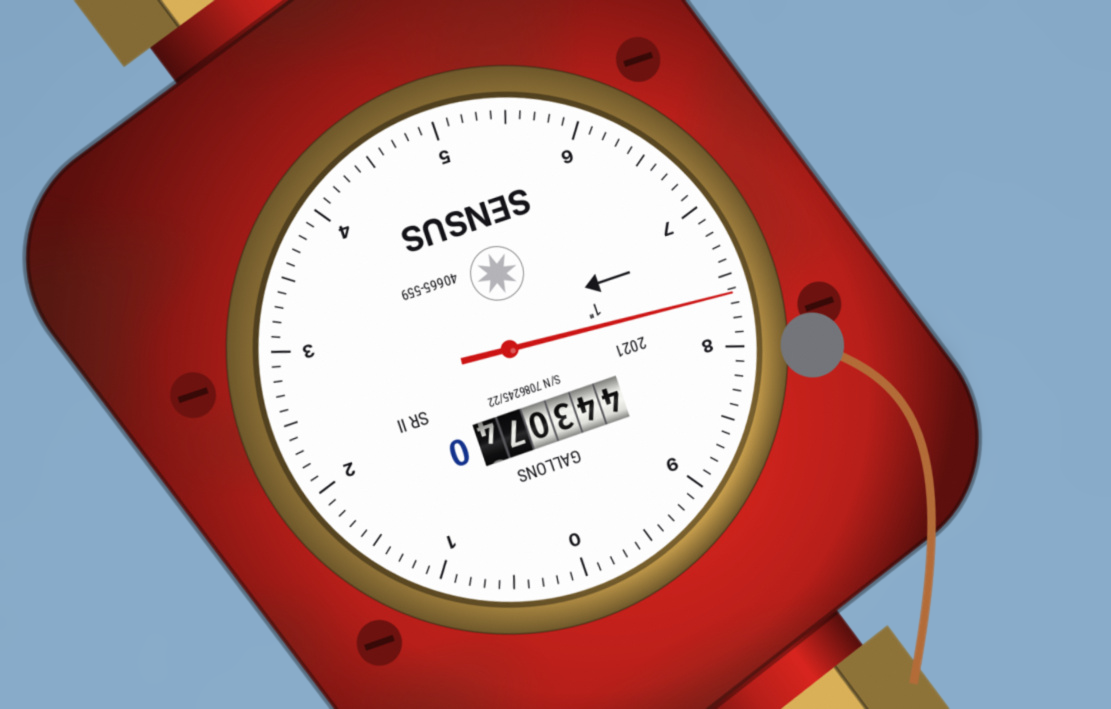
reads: 4430737.6
